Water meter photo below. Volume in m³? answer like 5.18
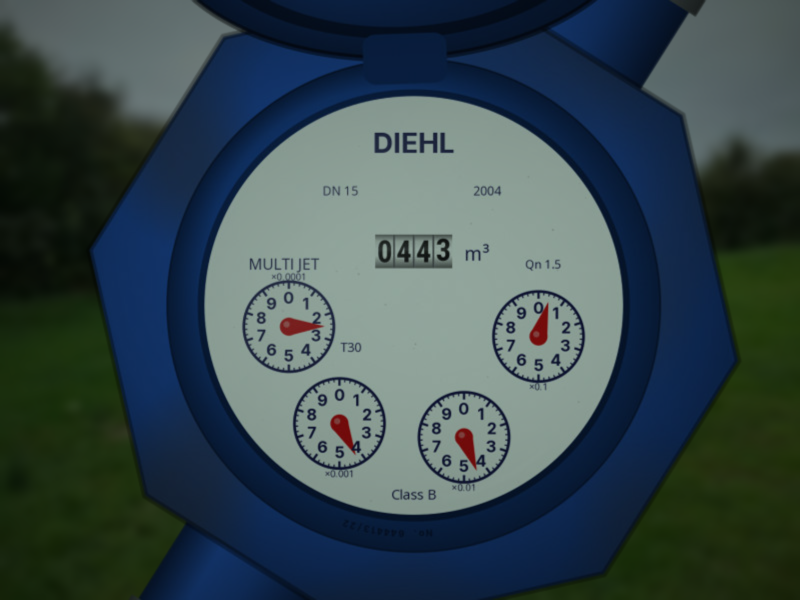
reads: 443.0442
